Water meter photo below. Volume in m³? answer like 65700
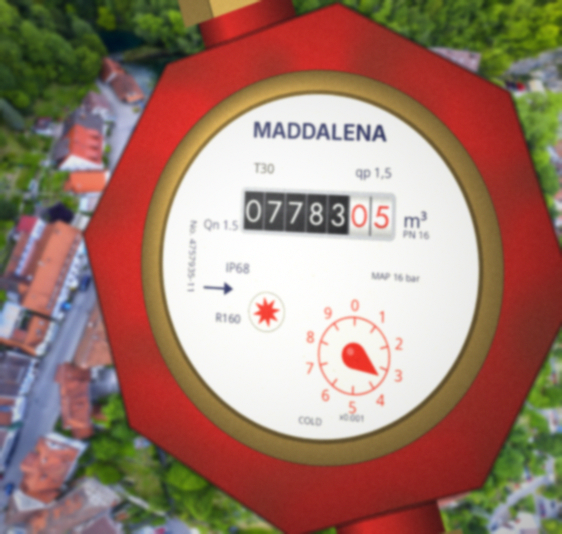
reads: 7783.053
